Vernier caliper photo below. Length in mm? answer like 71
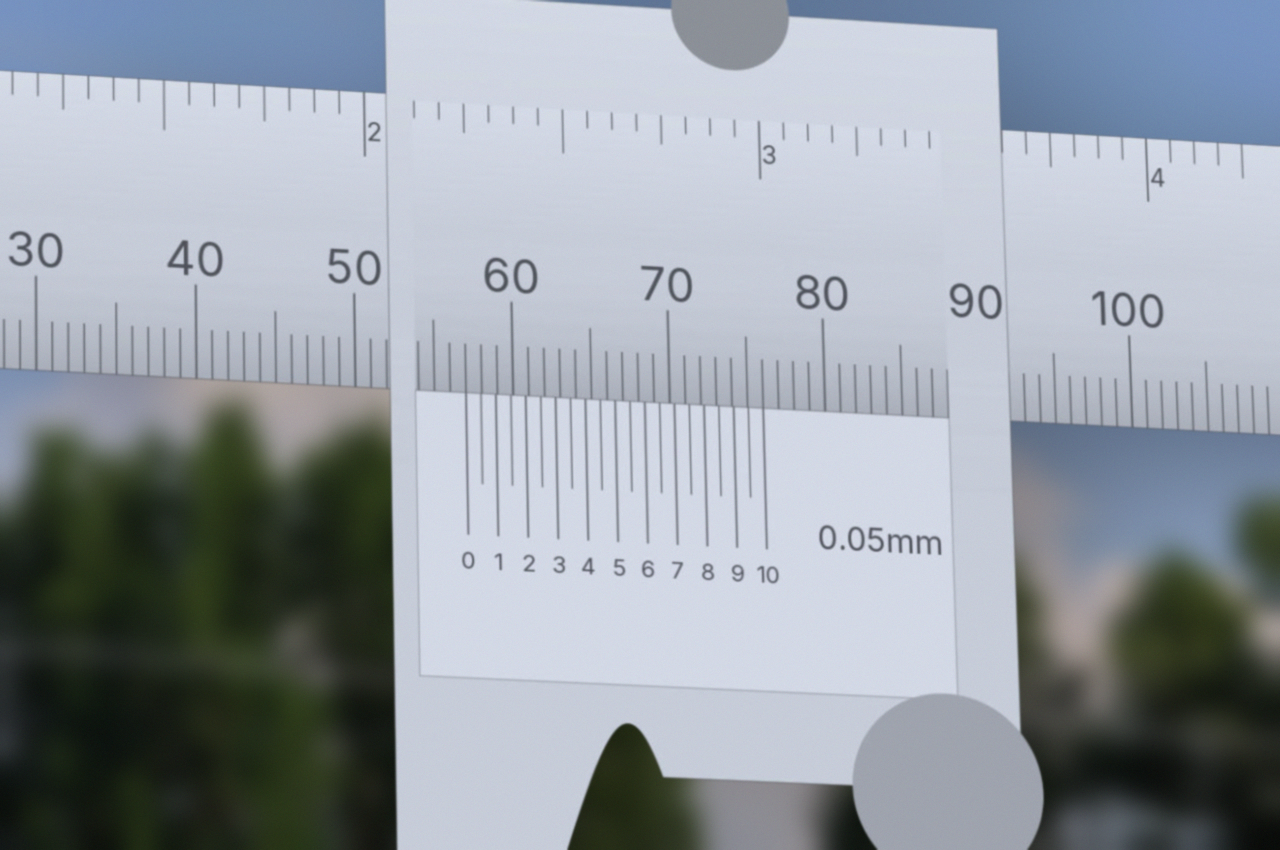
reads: 57.0
